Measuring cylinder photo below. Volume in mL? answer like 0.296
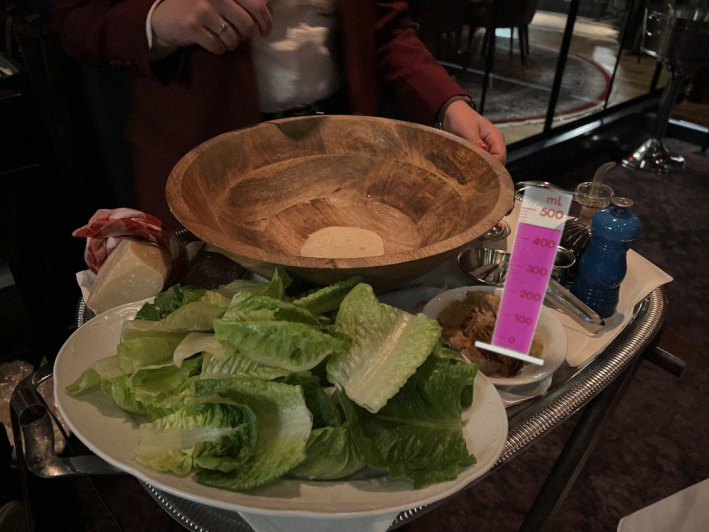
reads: 450
